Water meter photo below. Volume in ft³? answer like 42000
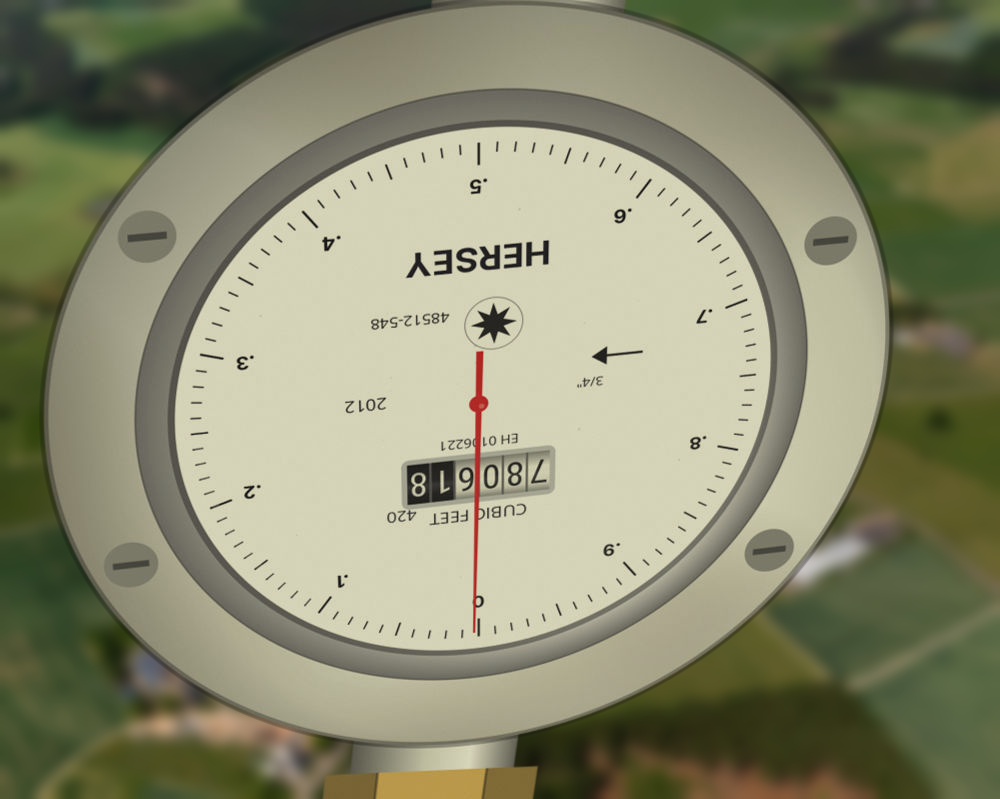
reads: 780618.00
